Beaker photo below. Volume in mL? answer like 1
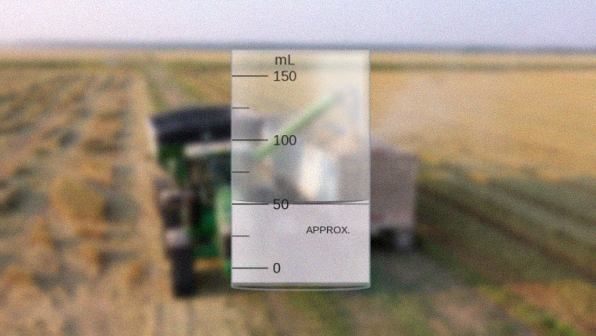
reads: 50
